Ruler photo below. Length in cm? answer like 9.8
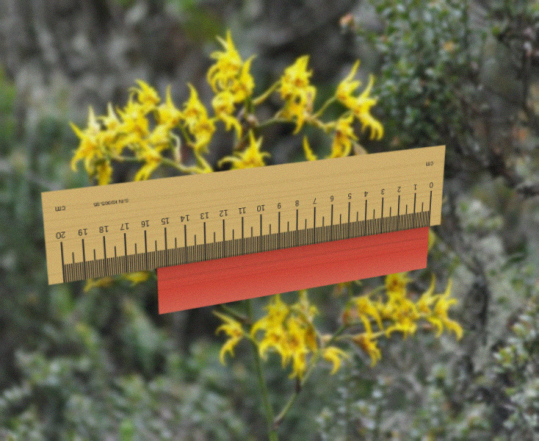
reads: 15.5
